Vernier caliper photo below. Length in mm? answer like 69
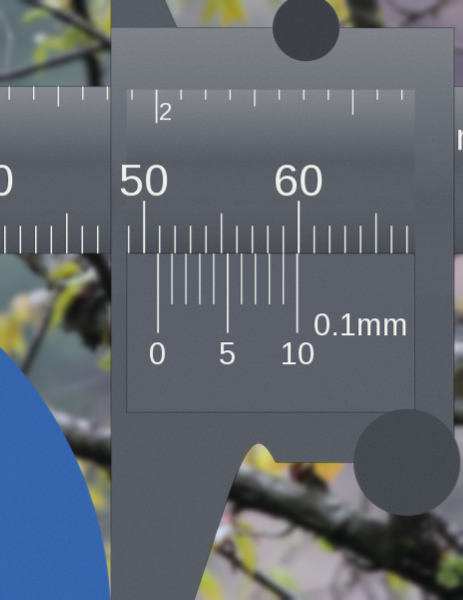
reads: 50.9
